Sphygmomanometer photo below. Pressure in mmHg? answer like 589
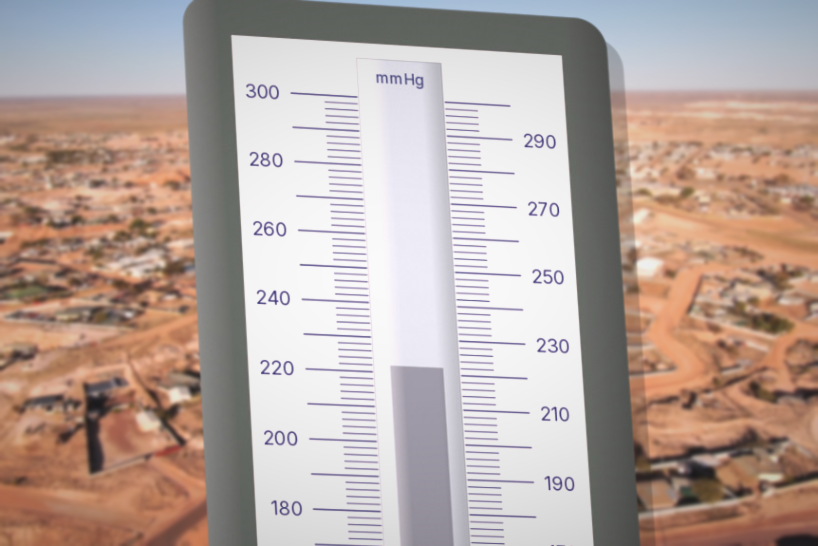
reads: 222
